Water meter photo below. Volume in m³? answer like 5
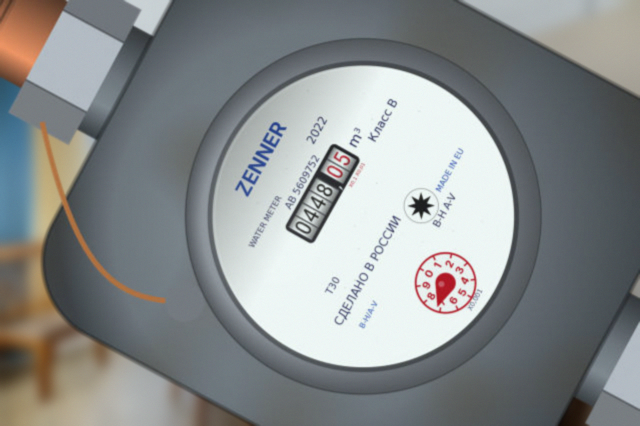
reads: 448.057
